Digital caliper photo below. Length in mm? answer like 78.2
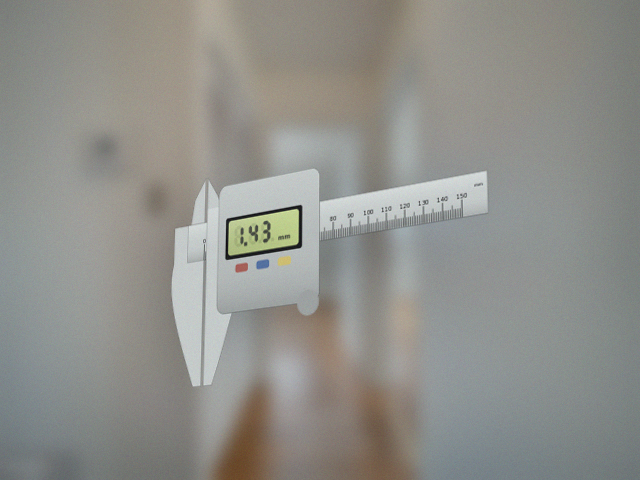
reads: 1.43
